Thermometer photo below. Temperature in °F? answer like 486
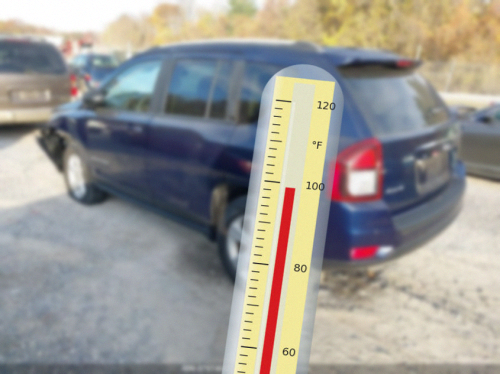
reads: 99
